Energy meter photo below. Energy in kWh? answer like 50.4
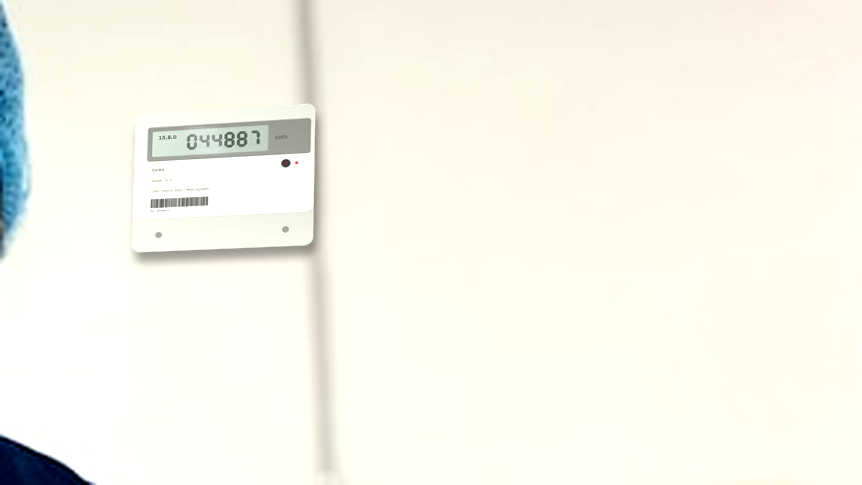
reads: 44887
